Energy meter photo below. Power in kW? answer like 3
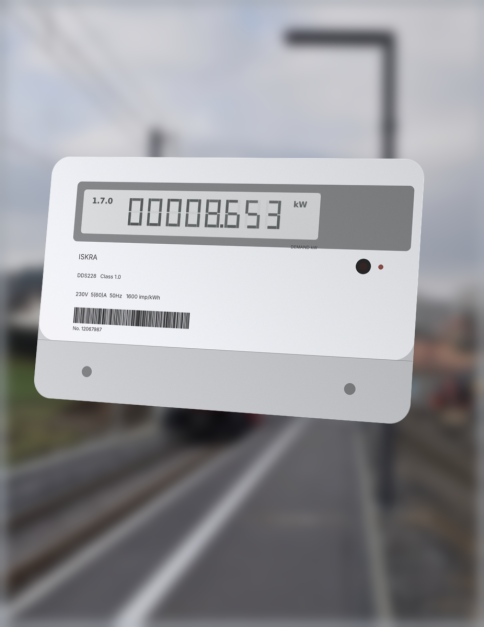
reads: 8.653
